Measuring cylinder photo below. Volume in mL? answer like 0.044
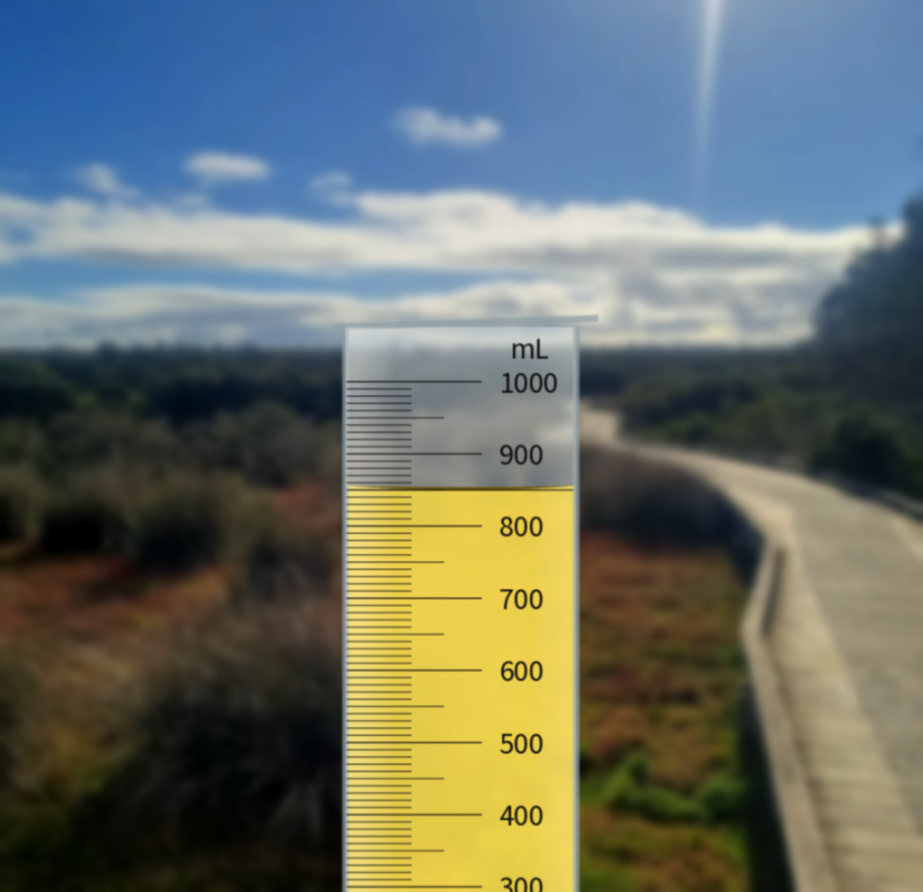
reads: 850
